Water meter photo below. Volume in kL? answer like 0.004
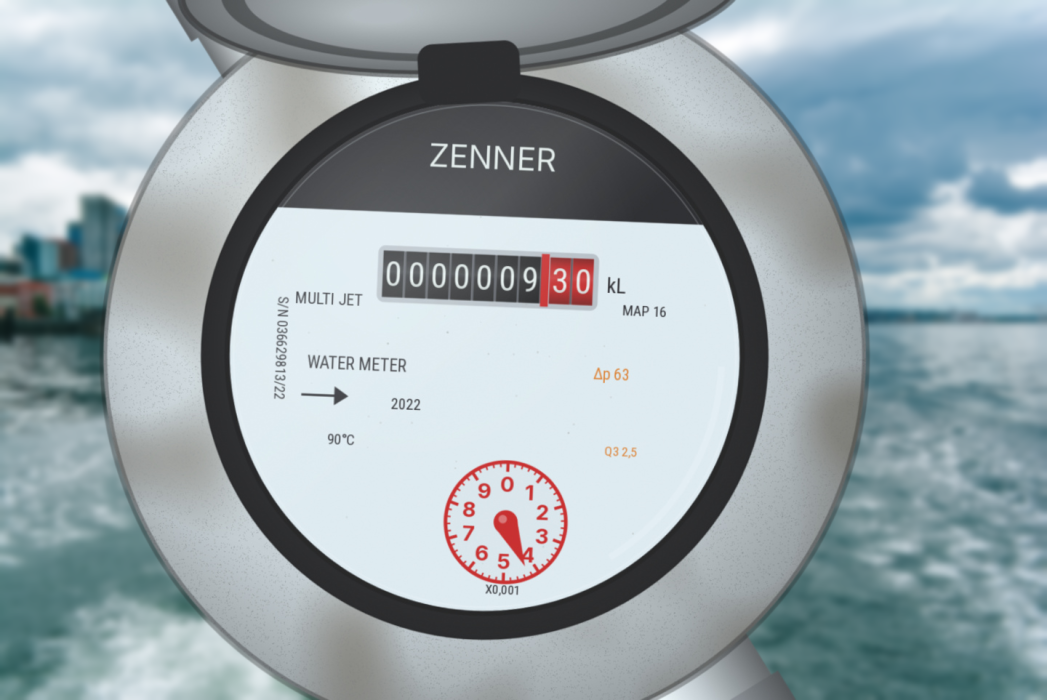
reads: 9.304
